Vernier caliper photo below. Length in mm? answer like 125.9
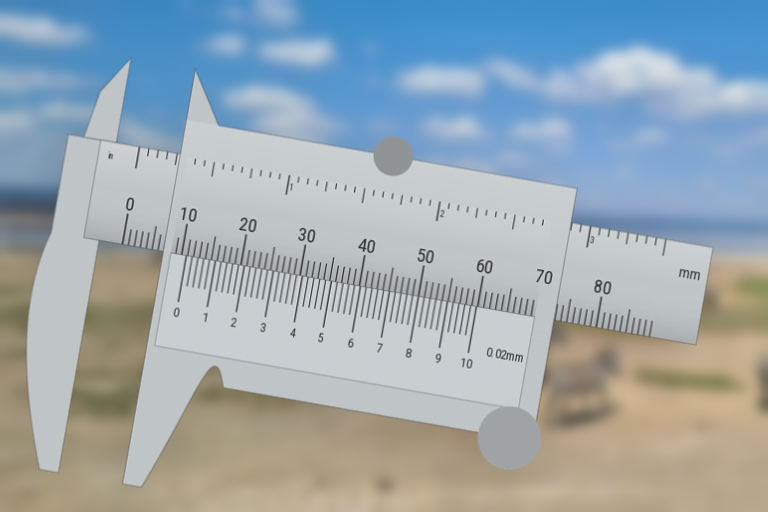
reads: 10.8
